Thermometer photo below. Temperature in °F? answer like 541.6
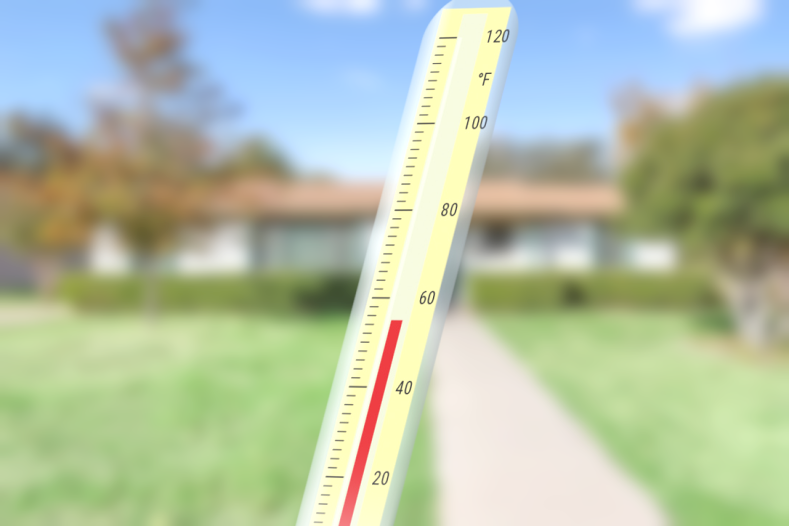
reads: 55
